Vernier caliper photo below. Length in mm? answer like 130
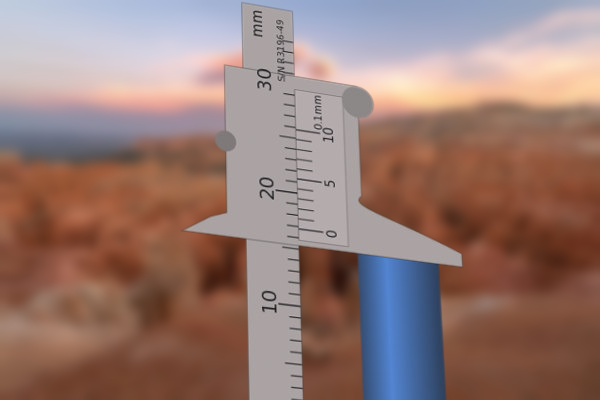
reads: 16.8
